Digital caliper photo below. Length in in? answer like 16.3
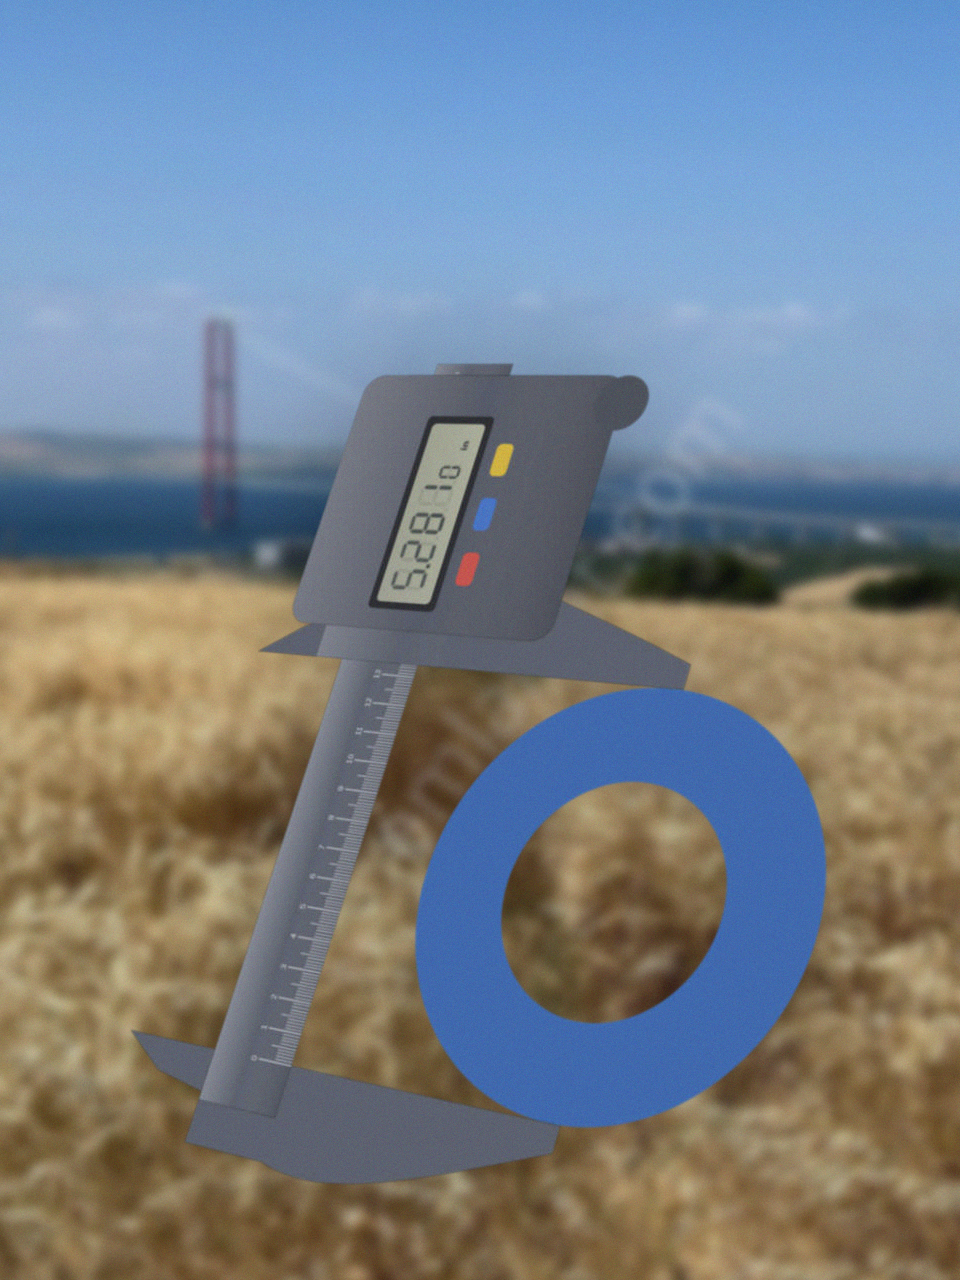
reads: 5.2810
